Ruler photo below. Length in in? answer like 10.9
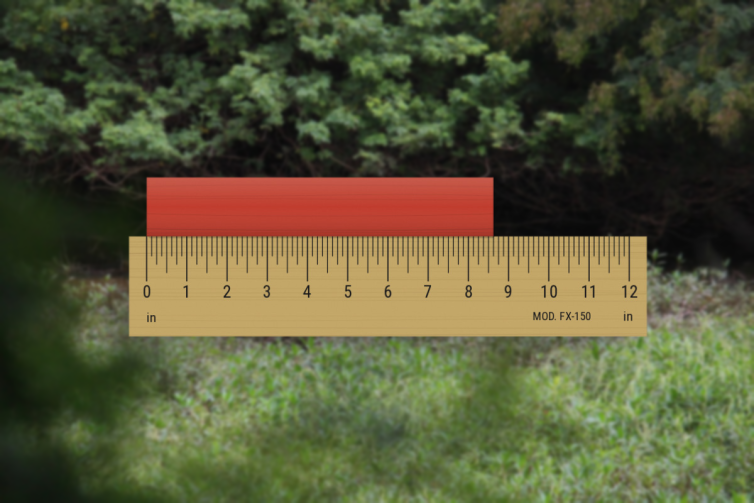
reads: 8.625
